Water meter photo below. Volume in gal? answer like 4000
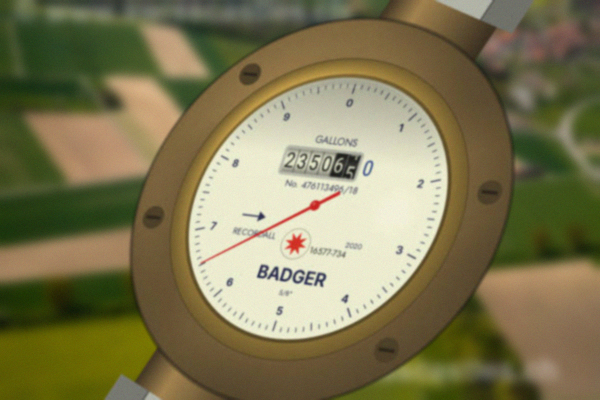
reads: 2350646.5
